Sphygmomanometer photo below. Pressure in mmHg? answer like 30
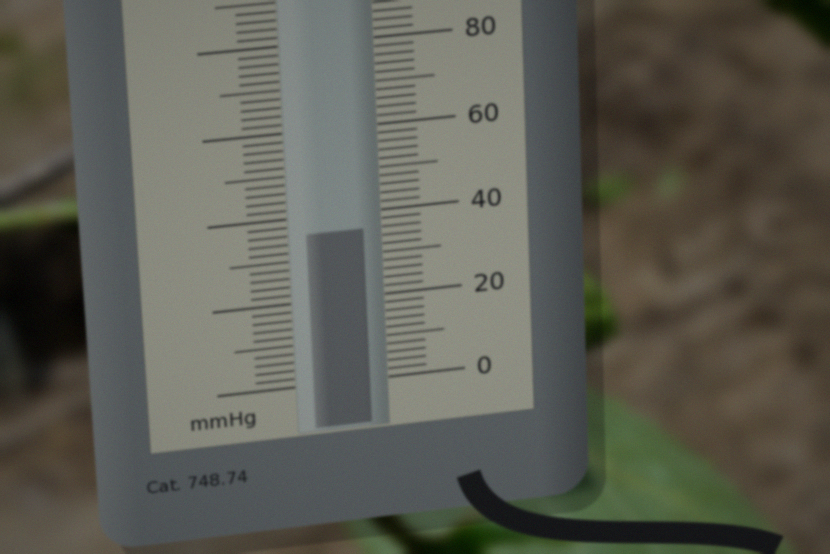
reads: 36
